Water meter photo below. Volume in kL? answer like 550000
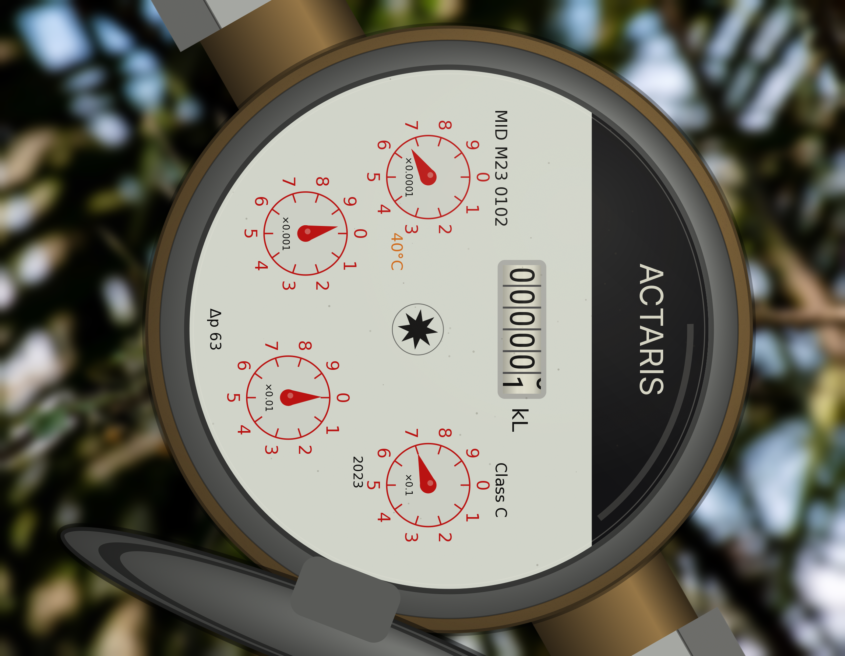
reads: 0.6996
